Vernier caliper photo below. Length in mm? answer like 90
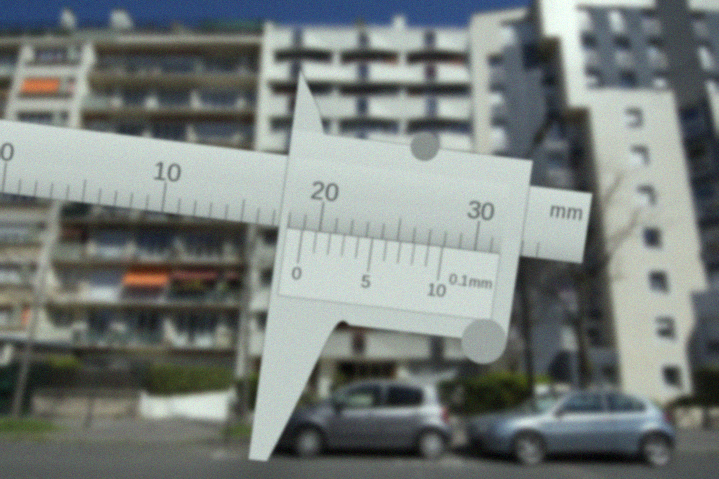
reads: 18.9
